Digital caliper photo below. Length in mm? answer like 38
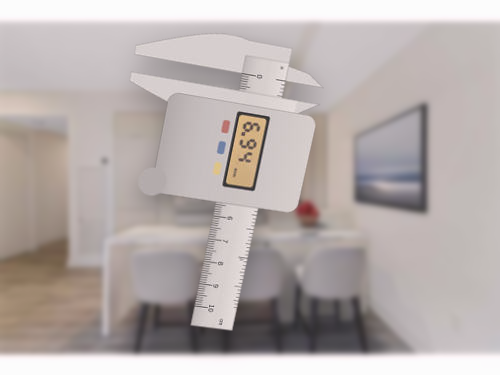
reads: 6.94
